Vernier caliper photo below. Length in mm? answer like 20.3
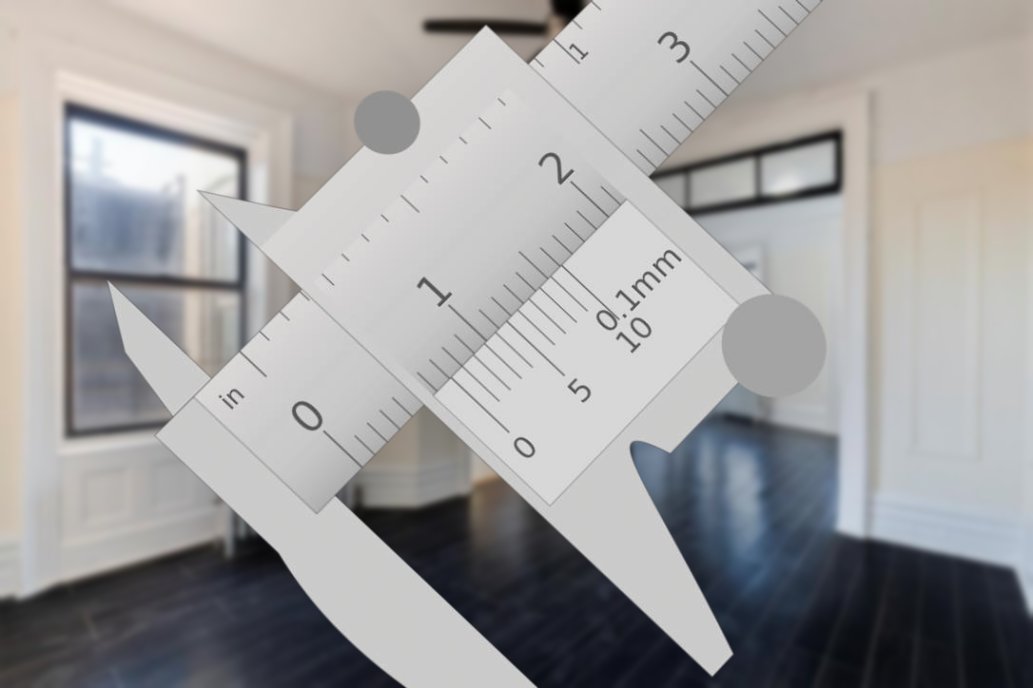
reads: 7.1
